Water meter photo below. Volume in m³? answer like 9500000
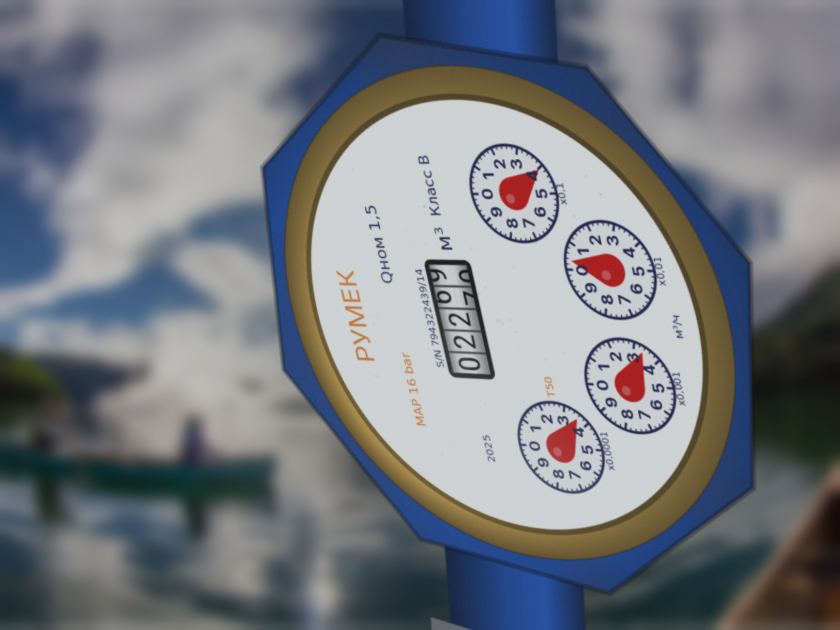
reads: 2269.4033
